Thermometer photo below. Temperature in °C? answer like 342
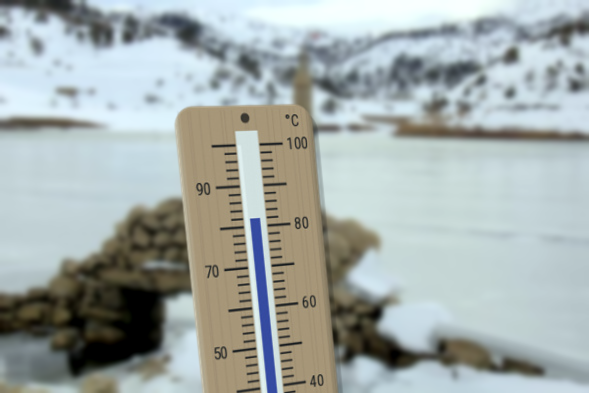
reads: 82
